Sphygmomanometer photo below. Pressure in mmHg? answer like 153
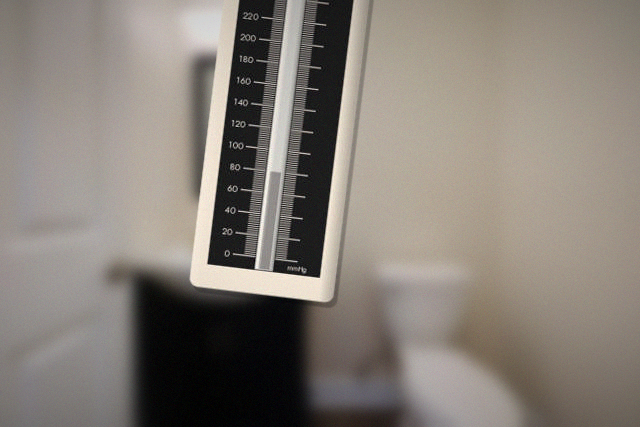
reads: 80
